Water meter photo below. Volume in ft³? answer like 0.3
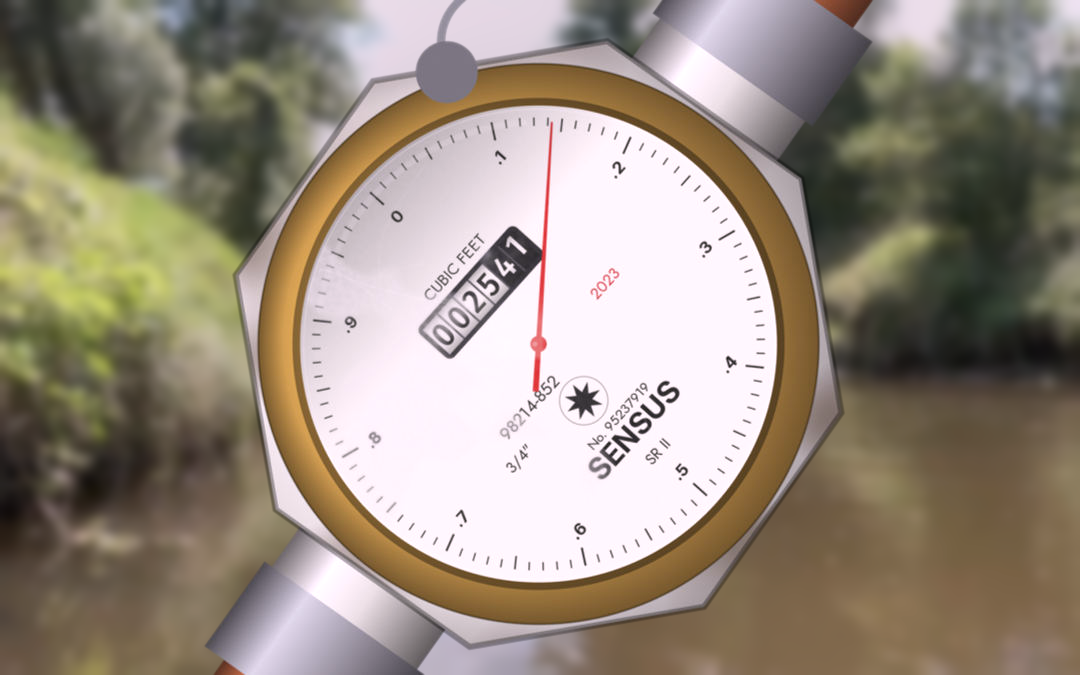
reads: 2541.14
